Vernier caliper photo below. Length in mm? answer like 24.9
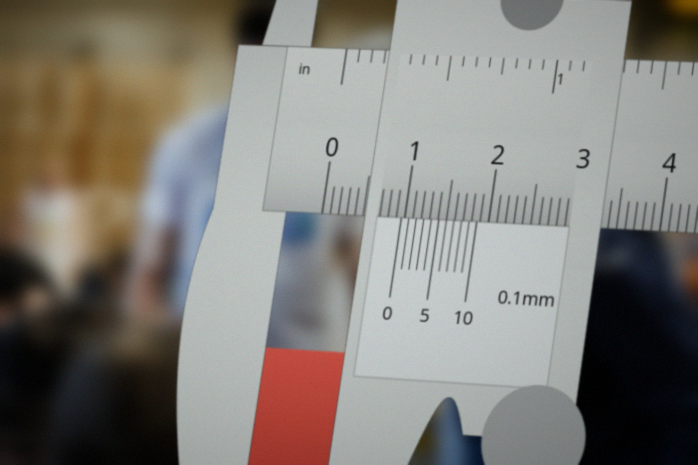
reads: 9.6
